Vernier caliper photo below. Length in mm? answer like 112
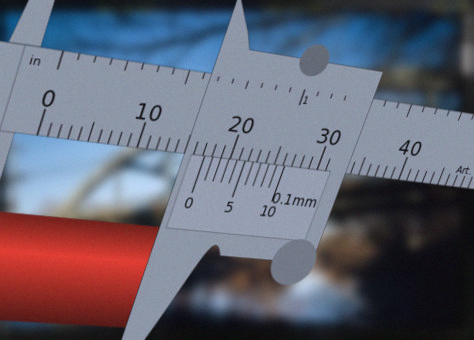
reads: 17.2
